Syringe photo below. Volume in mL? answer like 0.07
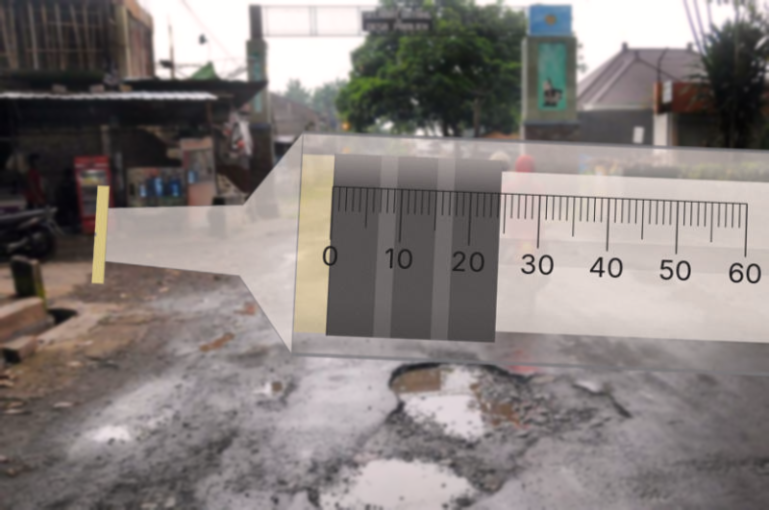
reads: 0
